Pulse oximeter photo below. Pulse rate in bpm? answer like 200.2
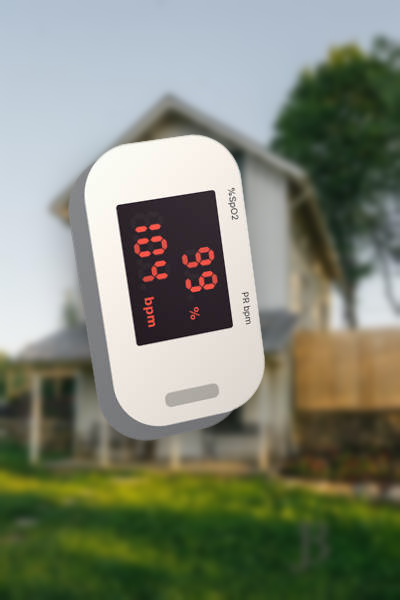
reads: 104
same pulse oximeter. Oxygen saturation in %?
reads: 99
